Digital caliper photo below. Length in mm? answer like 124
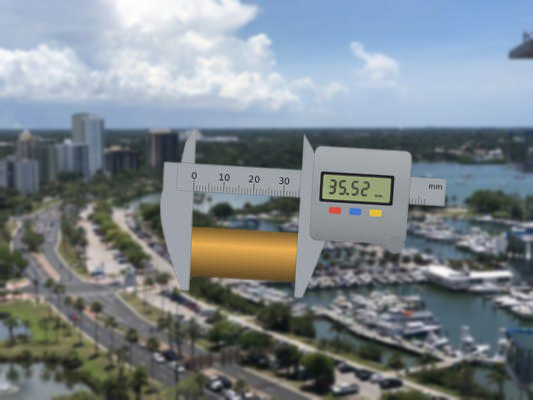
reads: 35.52
